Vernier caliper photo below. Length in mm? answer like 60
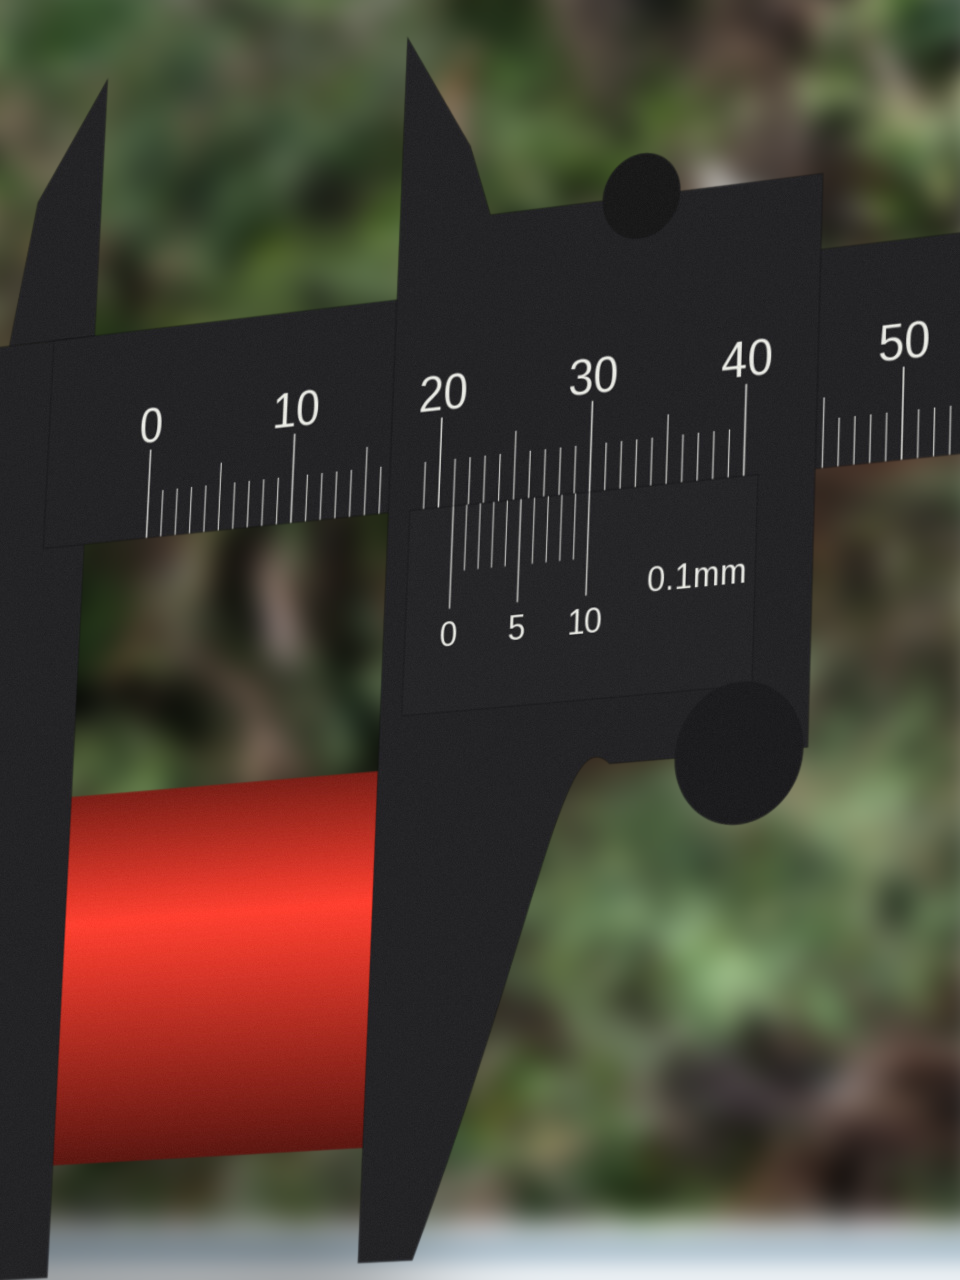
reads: 21.0
